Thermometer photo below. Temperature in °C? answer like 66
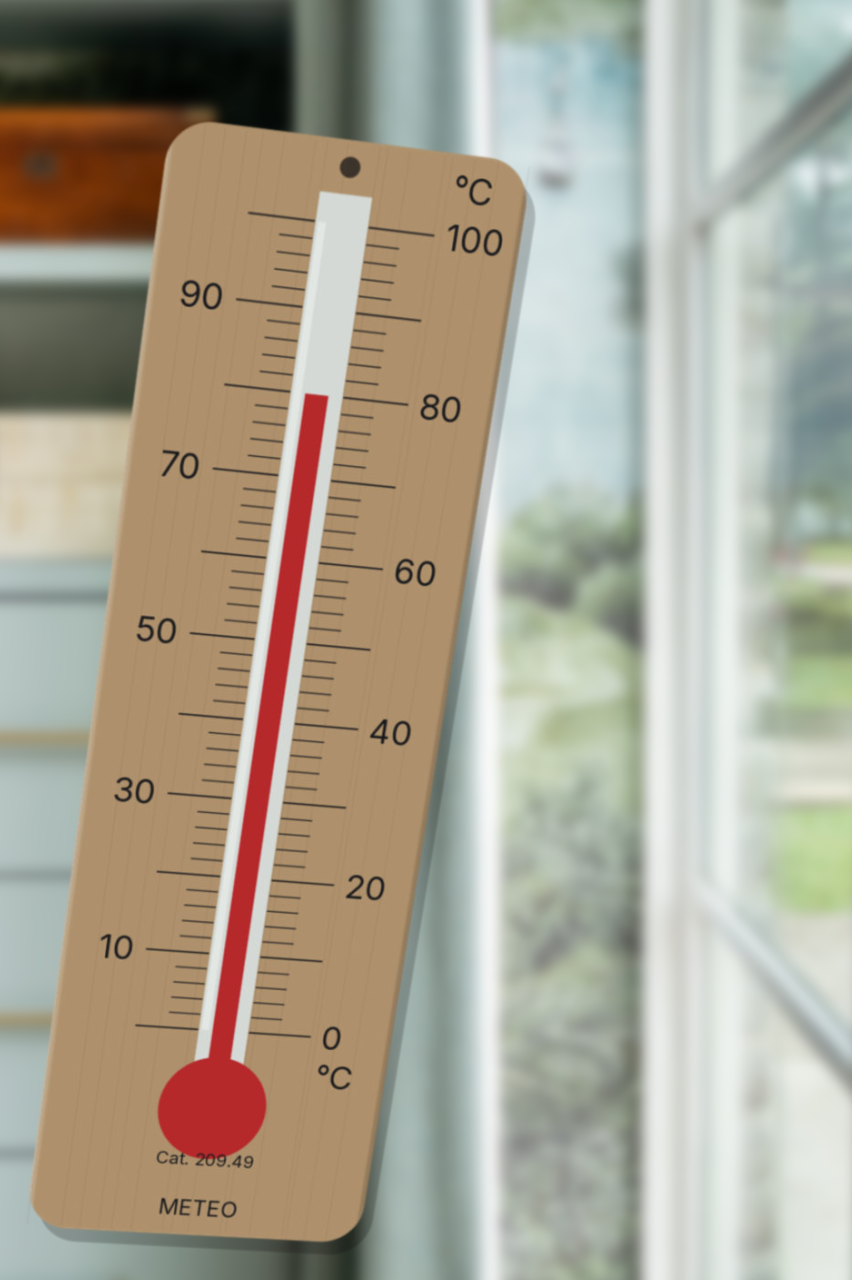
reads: 80
